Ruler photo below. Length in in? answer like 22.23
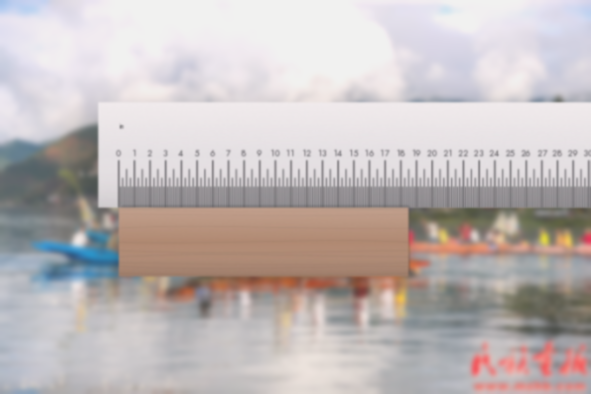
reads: 18.5
